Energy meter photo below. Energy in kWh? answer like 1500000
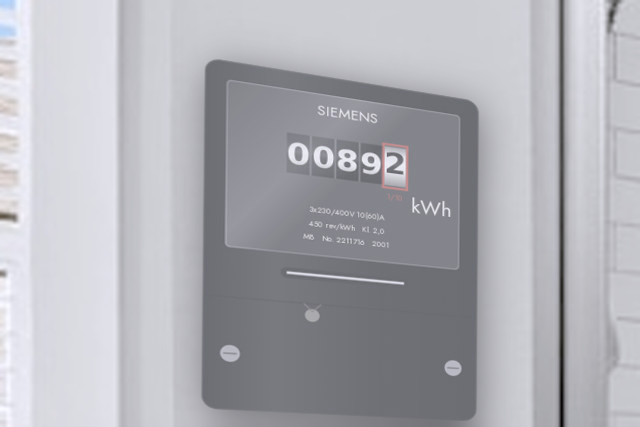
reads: 89.2
